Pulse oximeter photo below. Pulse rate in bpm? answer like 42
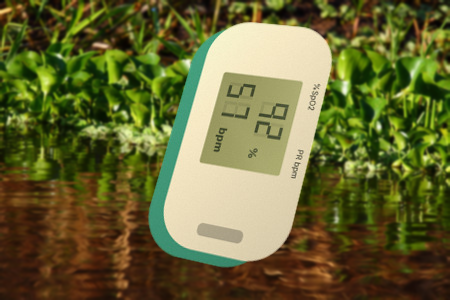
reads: 57
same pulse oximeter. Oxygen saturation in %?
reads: 92
